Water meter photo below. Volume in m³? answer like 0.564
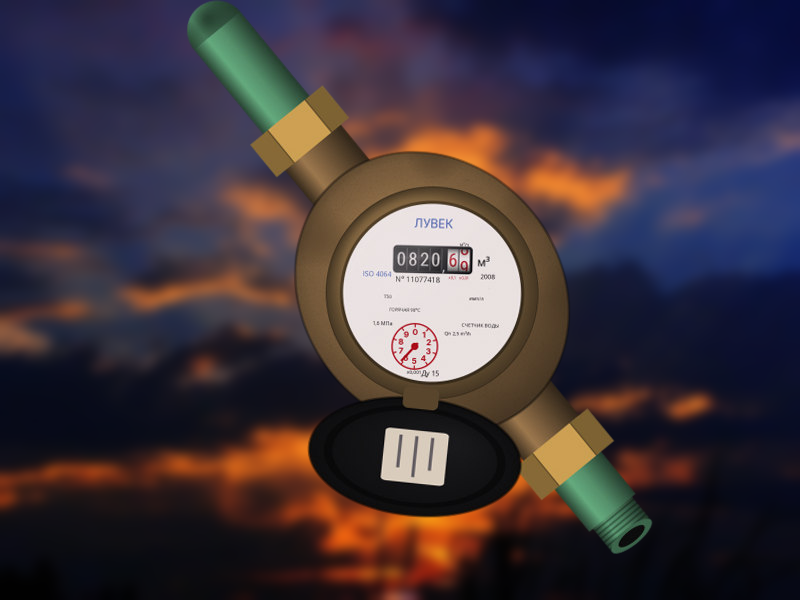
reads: 820.686
